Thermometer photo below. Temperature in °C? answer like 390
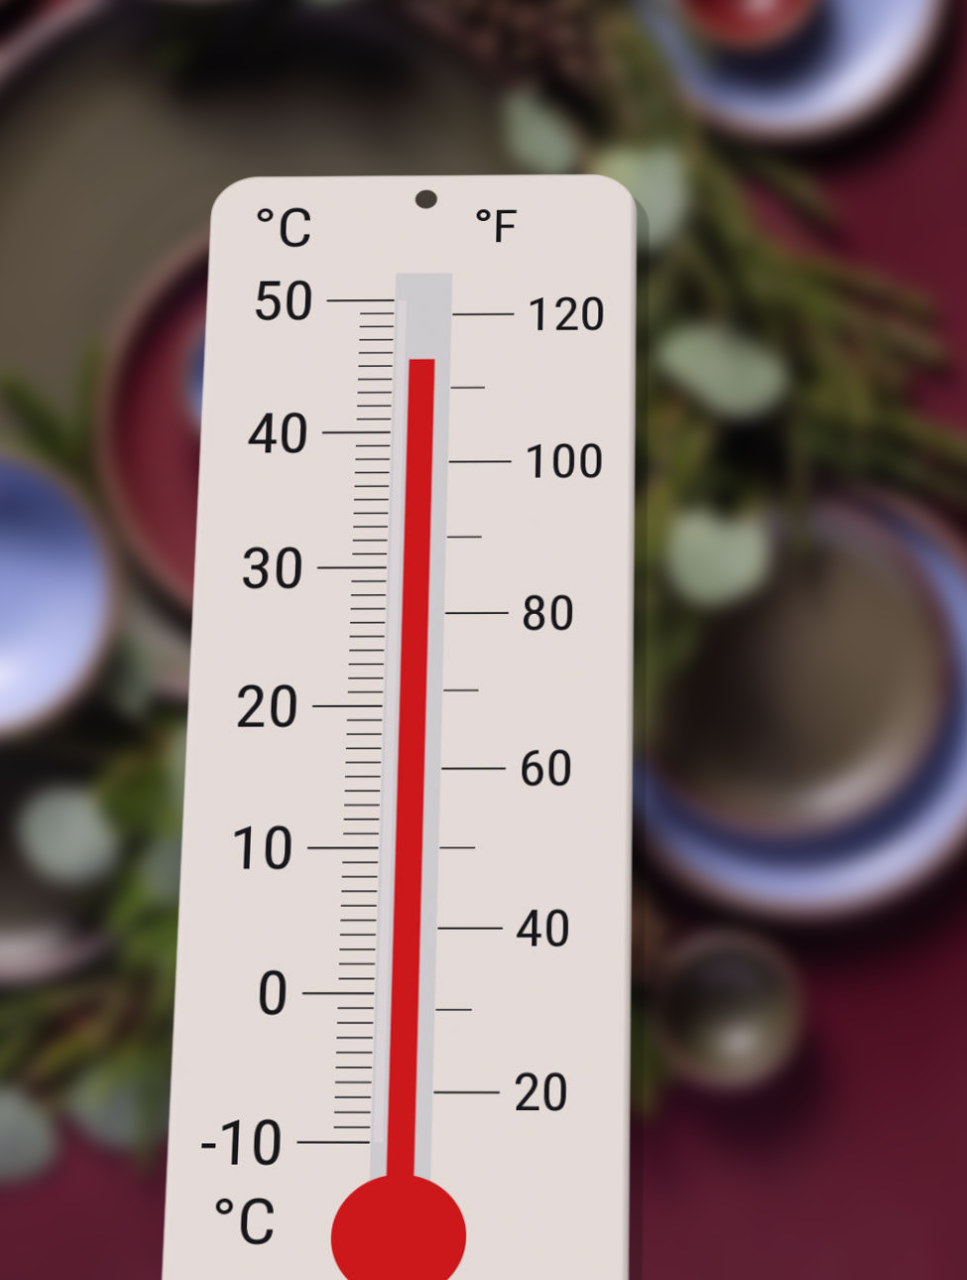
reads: 45.5
